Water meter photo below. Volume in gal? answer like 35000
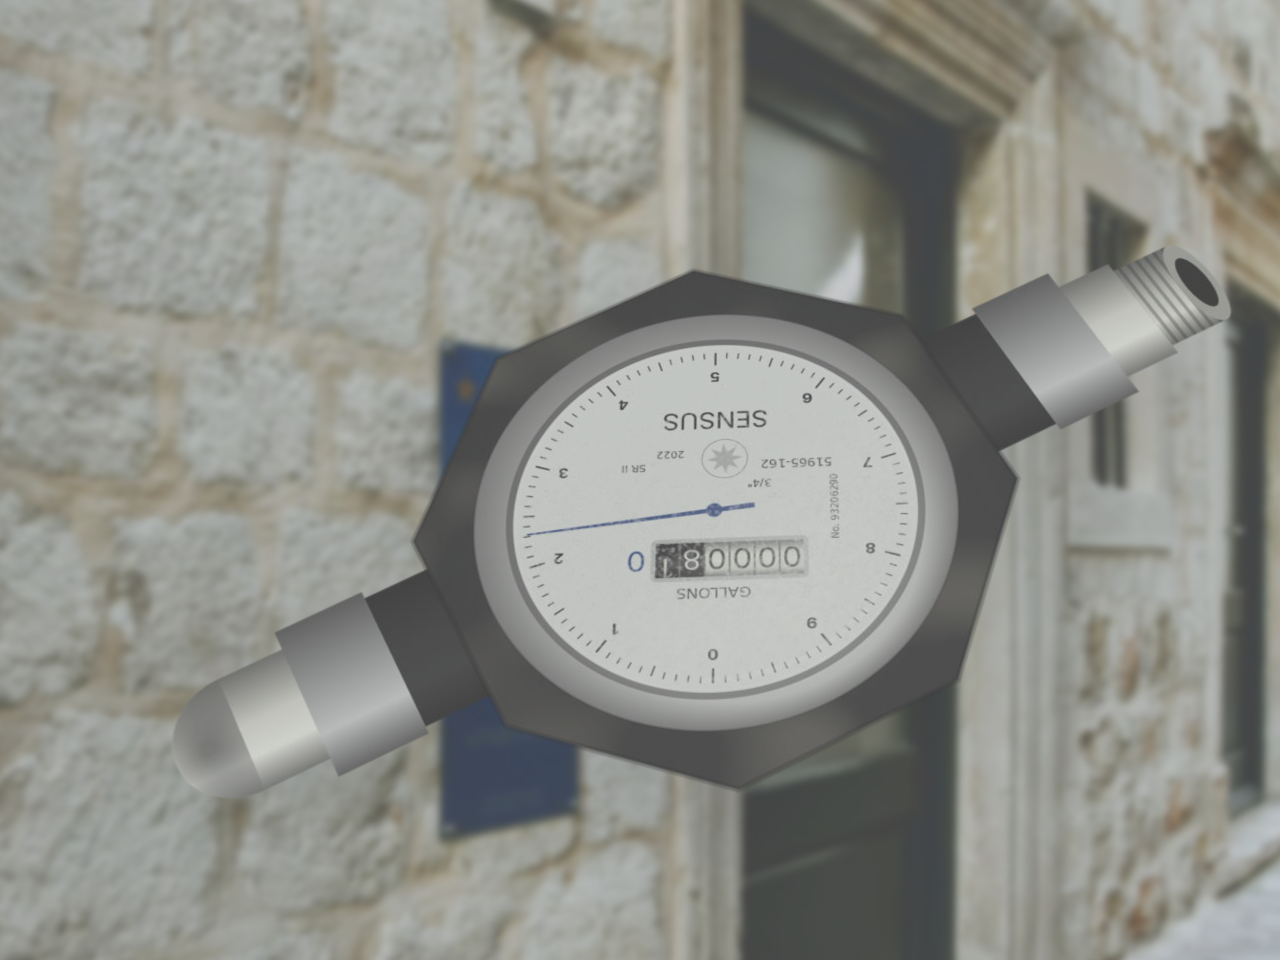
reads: 812.3
